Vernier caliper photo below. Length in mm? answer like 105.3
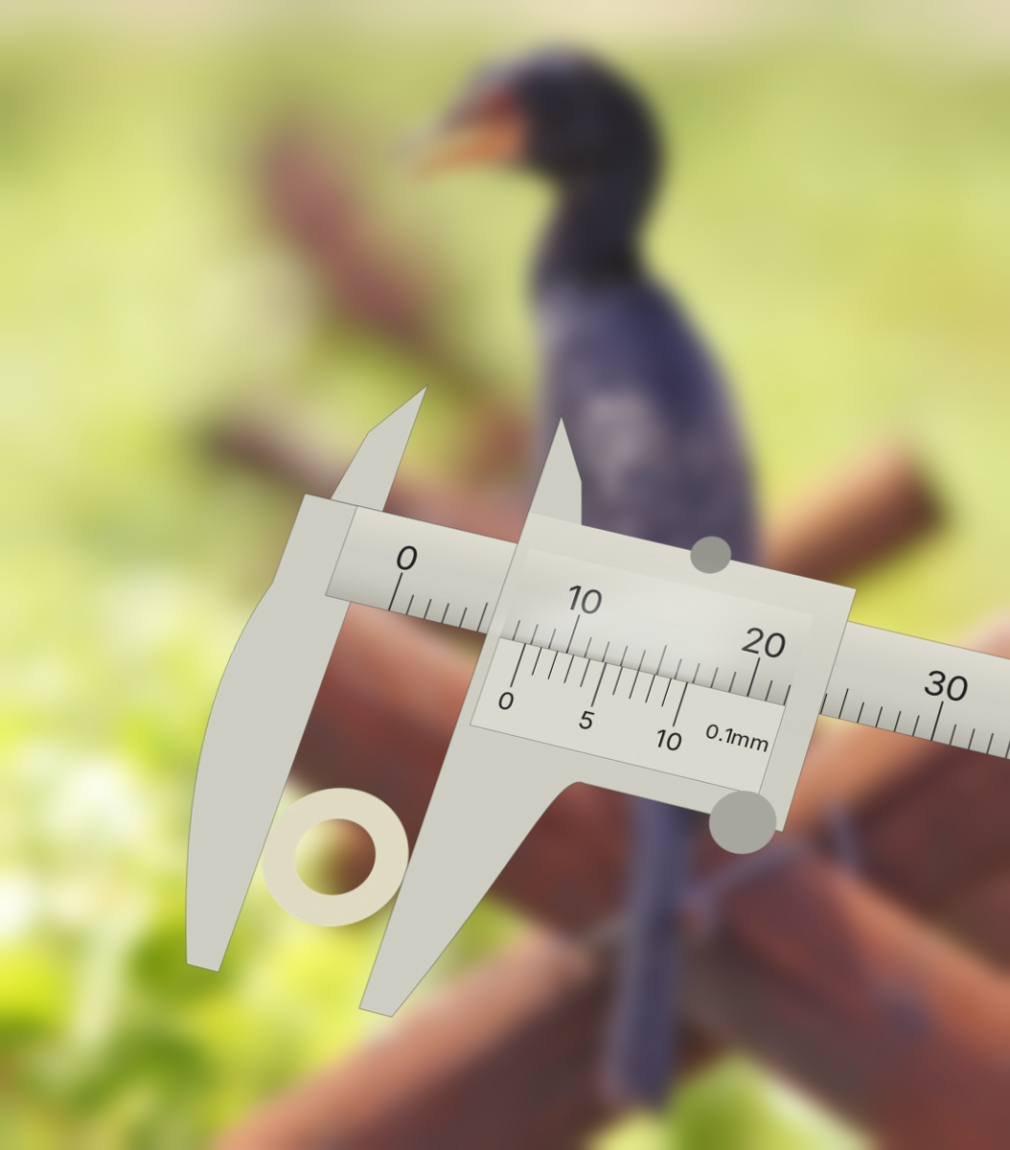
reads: 7.7
